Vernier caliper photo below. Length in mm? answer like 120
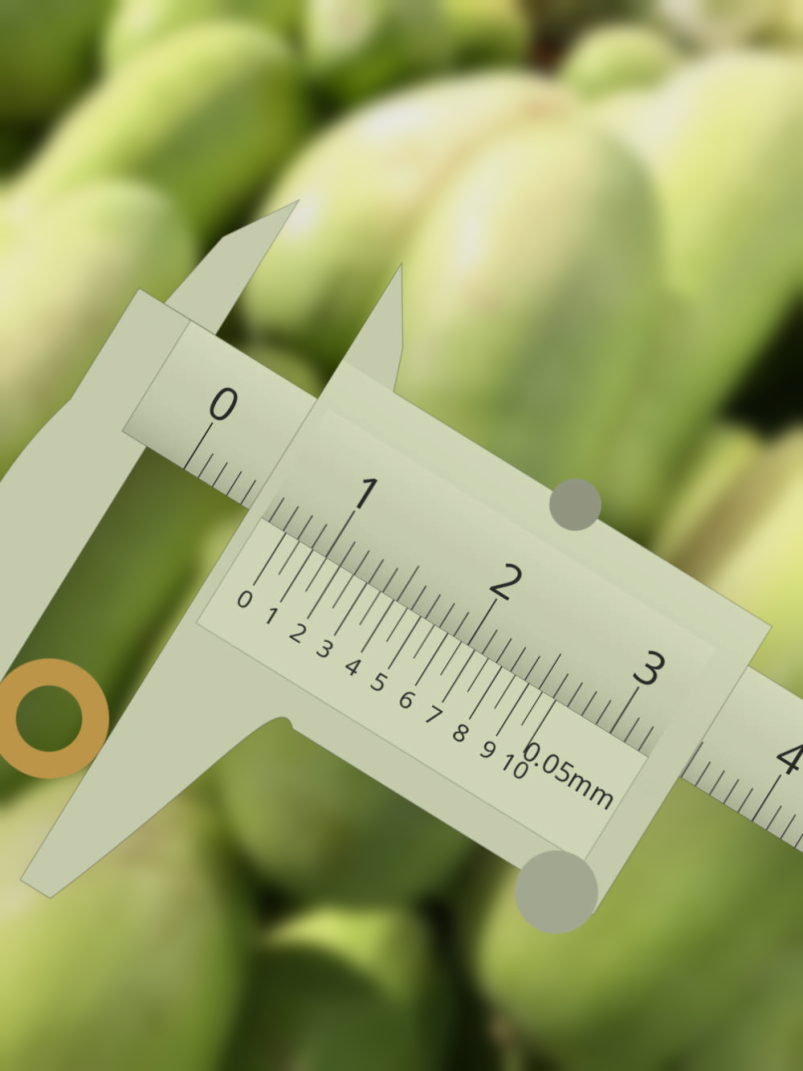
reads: 7.2
